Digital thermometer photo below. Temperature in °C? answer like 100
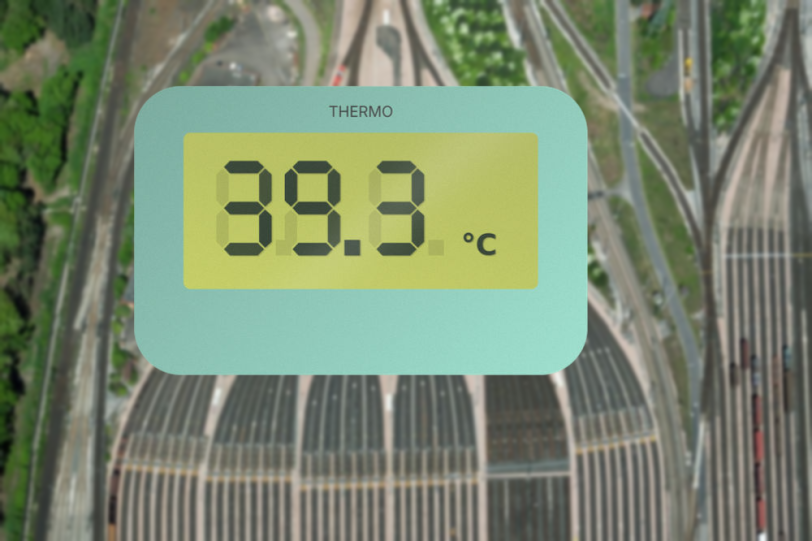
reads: 39.3
